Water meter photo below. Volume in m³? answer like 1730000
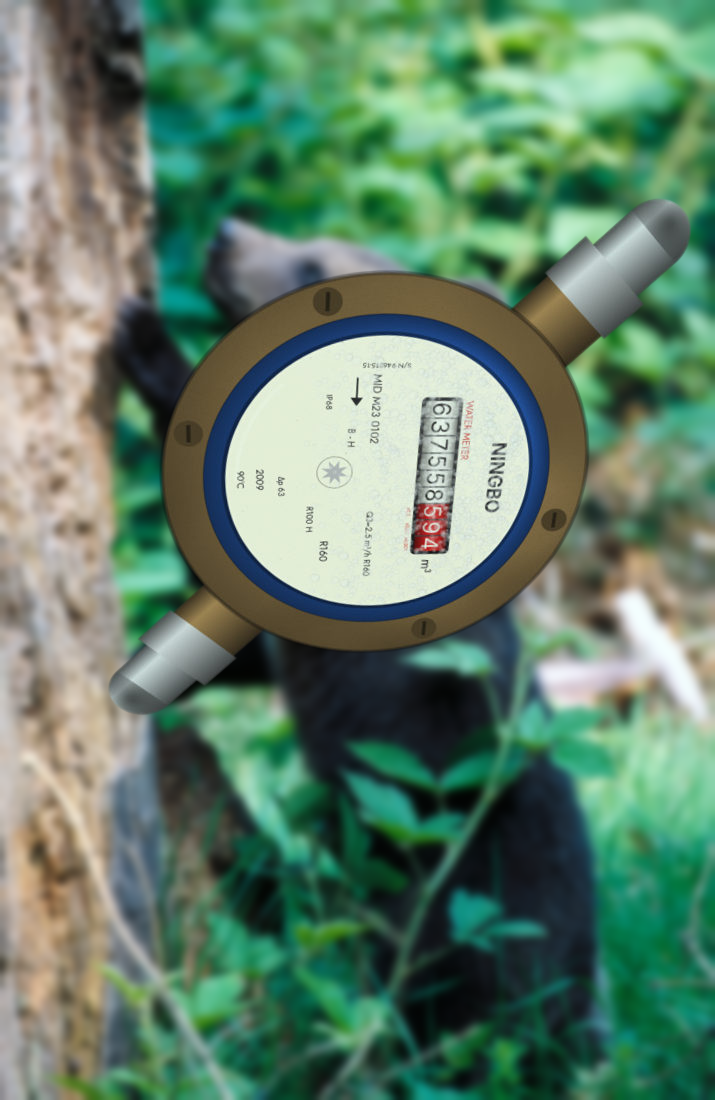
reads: 637558.594
